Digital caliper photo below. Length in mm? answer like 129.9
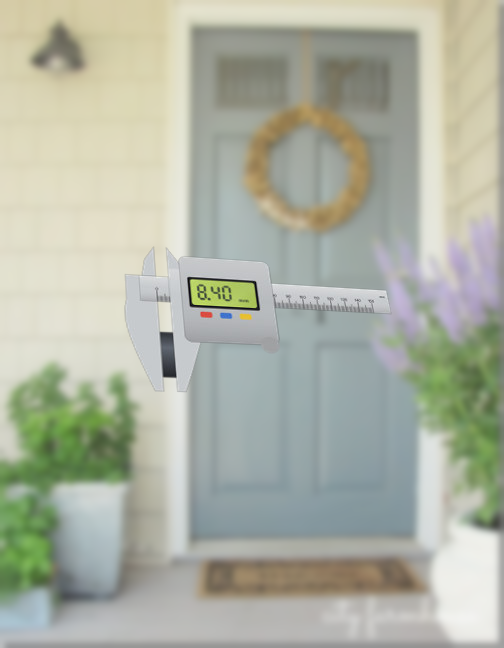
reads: 8.40
